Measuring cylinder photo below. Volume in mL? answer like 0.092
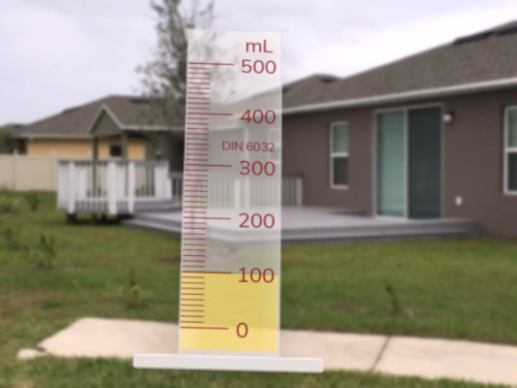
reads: 100
